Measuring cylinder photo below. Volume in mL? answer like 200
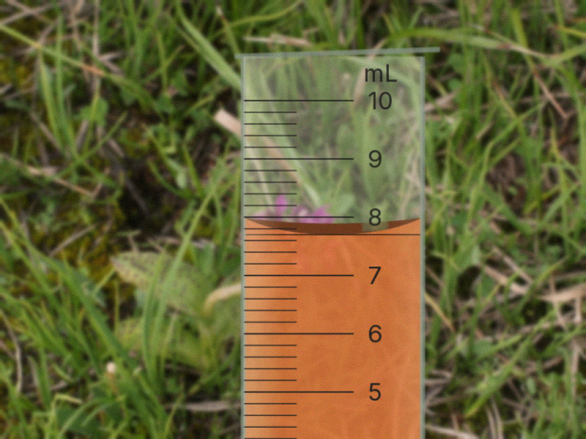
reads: 7.7
